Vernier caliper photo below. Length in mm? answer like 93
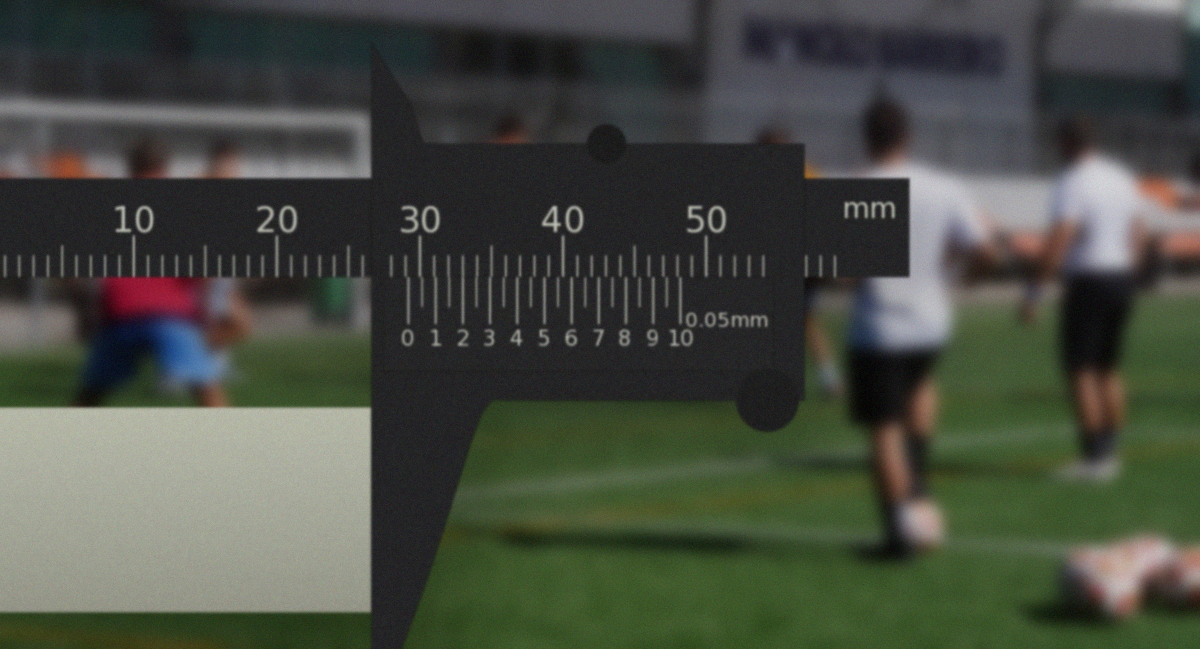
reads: 29.2
